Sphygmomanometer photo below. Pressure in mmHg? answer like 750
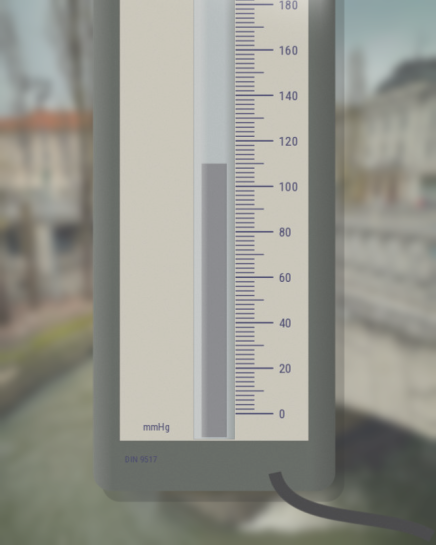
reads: 110
